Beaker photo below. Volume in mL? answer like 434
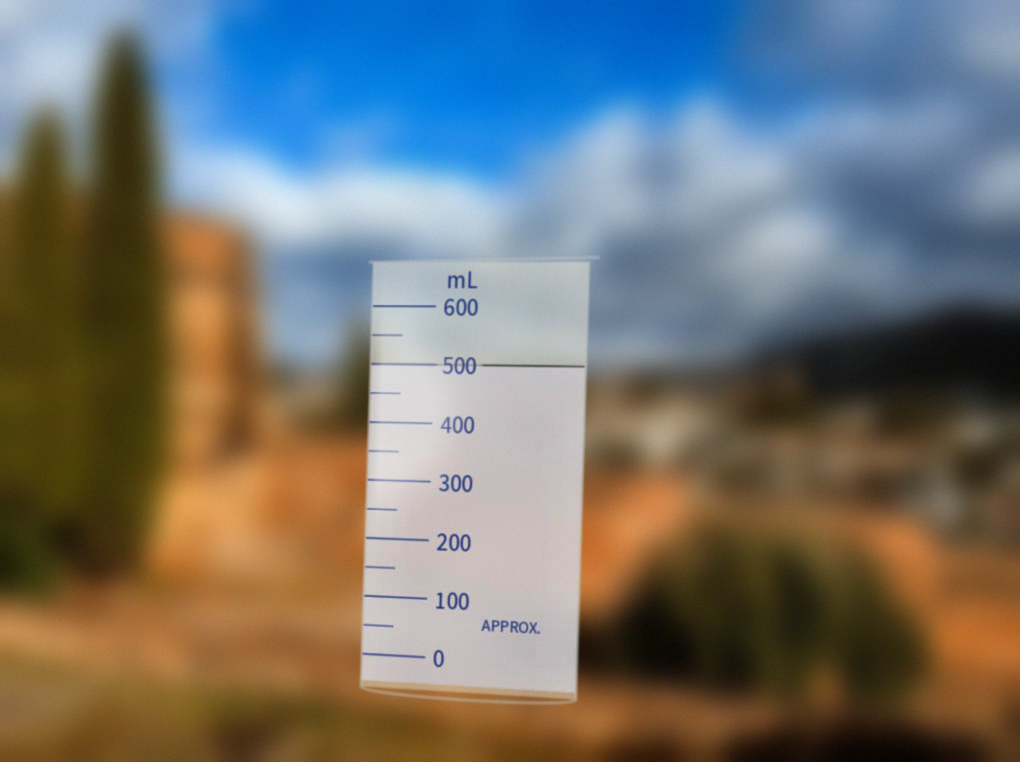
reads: 500
